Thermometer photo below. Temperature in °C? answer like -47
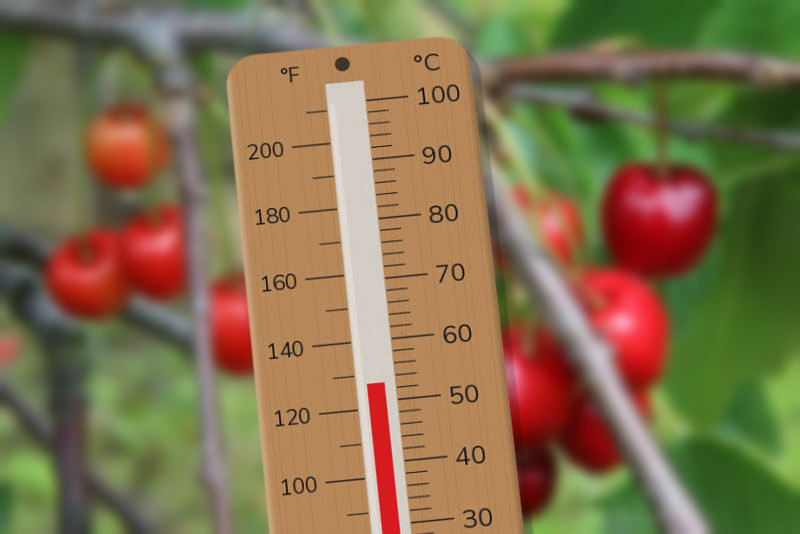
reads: 53
